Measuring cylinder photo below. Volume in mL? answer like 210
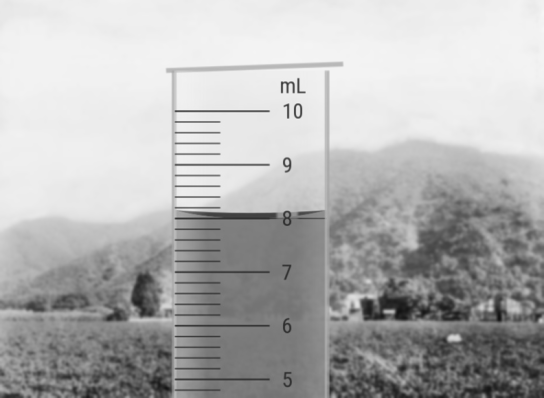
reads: 8
